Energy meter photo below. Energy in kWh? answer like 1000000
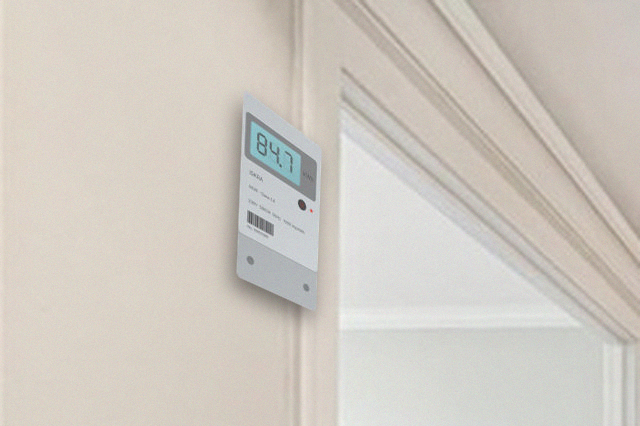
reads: 84.7
